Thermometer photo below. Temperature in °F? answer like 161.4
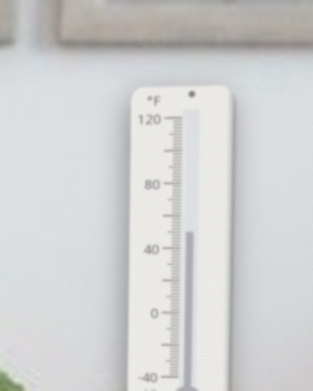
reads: 50
